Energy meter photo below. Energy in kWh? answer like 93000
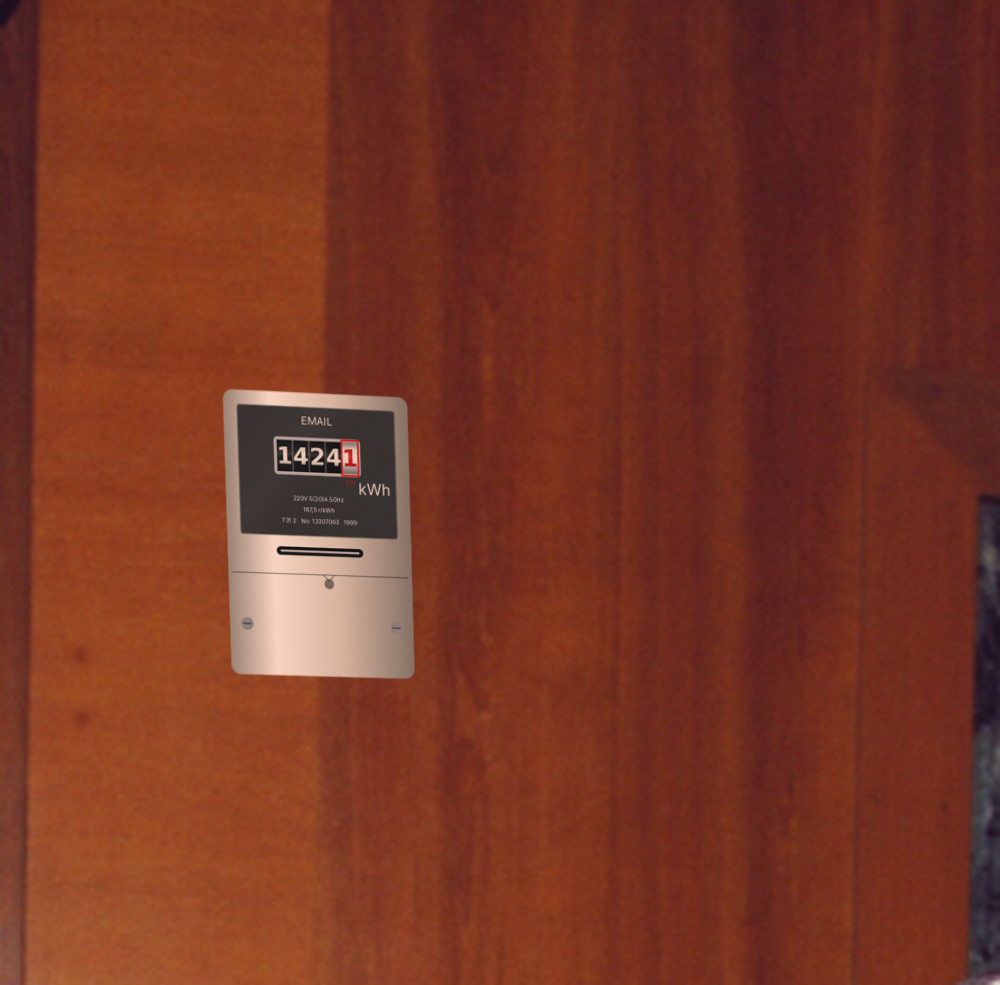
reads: 1424.1
